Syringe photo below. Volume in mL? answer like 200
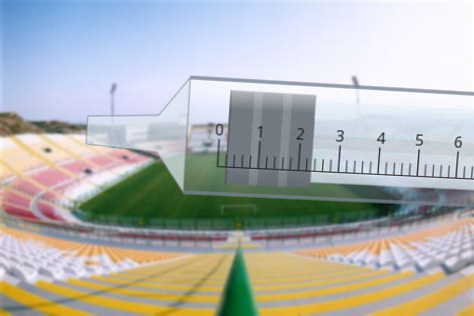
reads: 0.2
